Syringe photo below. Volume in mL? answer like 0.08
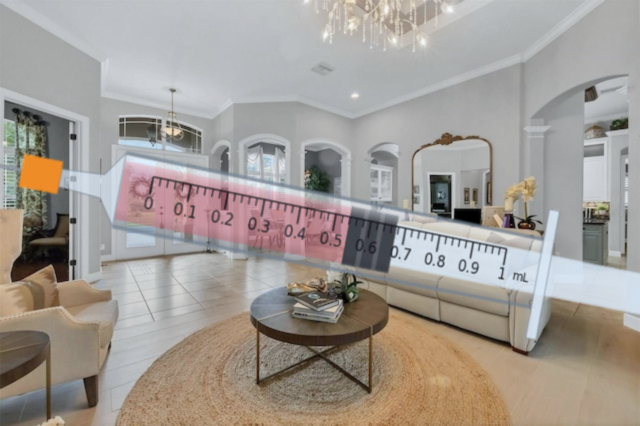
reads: 0.54
